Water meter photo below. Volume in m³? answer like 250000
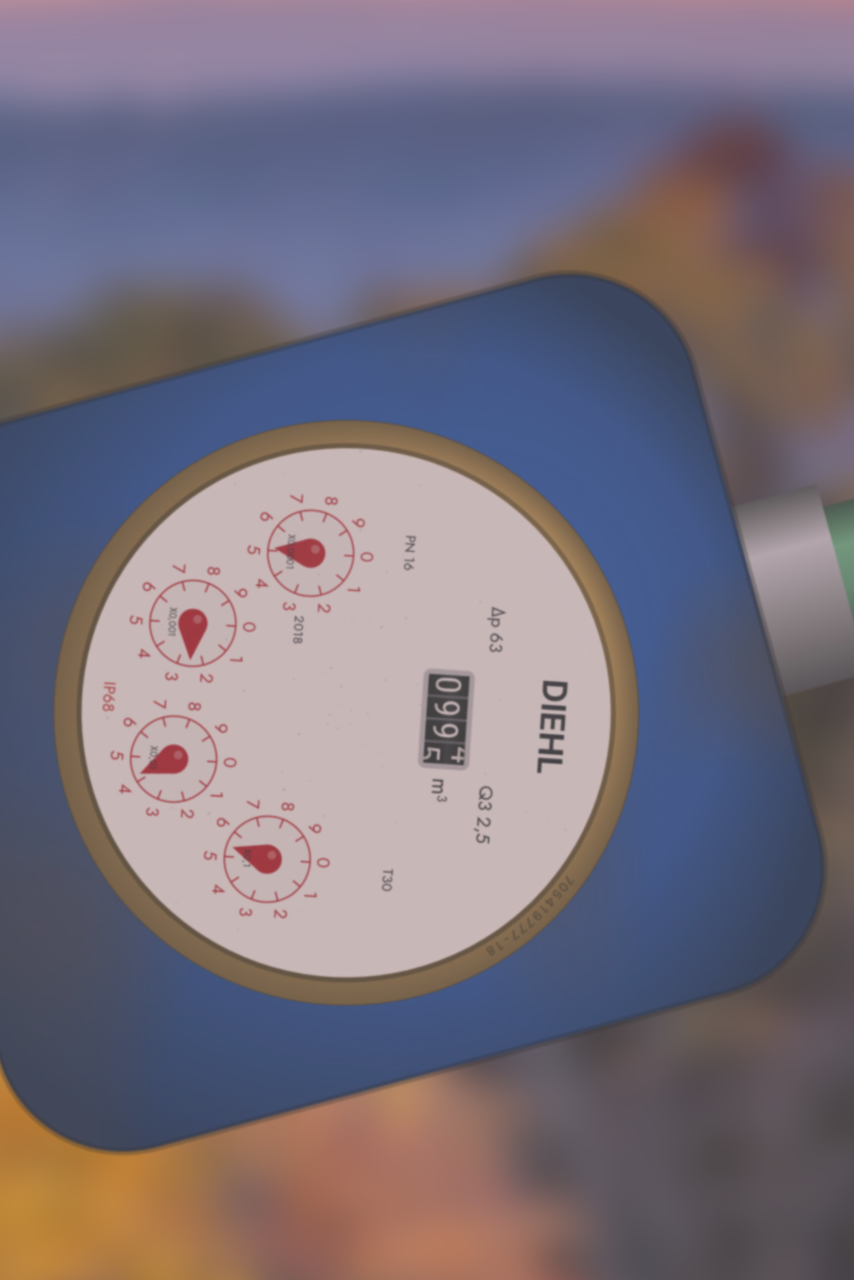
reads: 994.5425
